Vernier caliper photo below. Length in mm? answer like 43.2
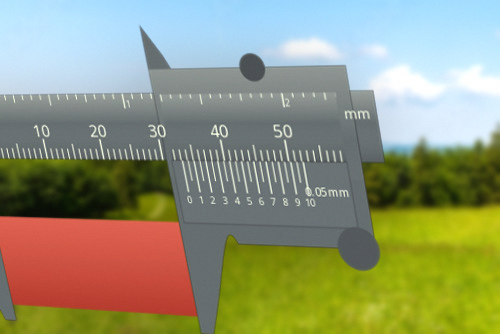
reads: 33.2
